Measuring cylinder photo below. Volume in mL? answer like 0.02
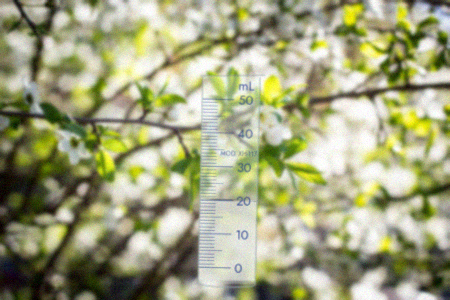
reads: 20
